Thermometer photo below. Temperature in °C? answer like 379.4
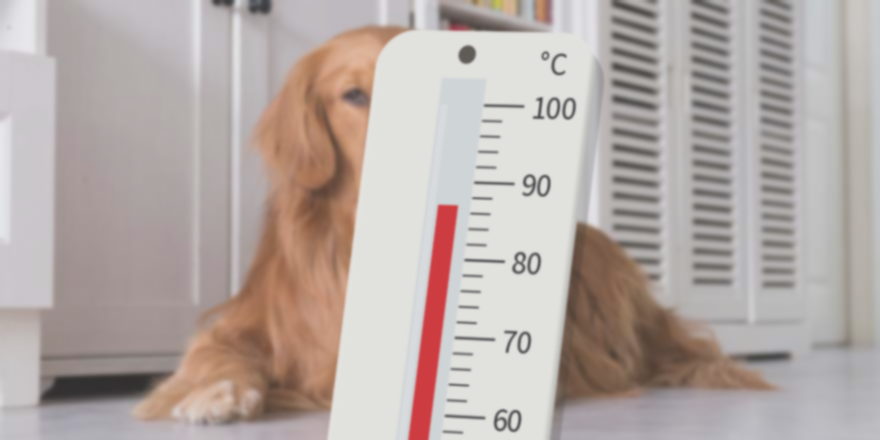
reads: 87
